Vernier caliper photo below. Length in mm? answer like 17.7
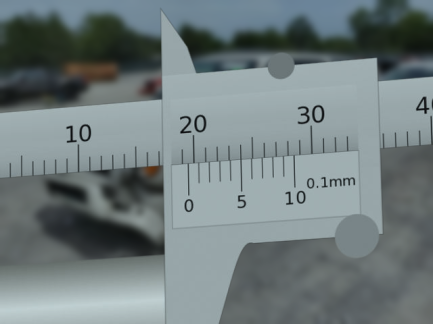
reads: 19.5
